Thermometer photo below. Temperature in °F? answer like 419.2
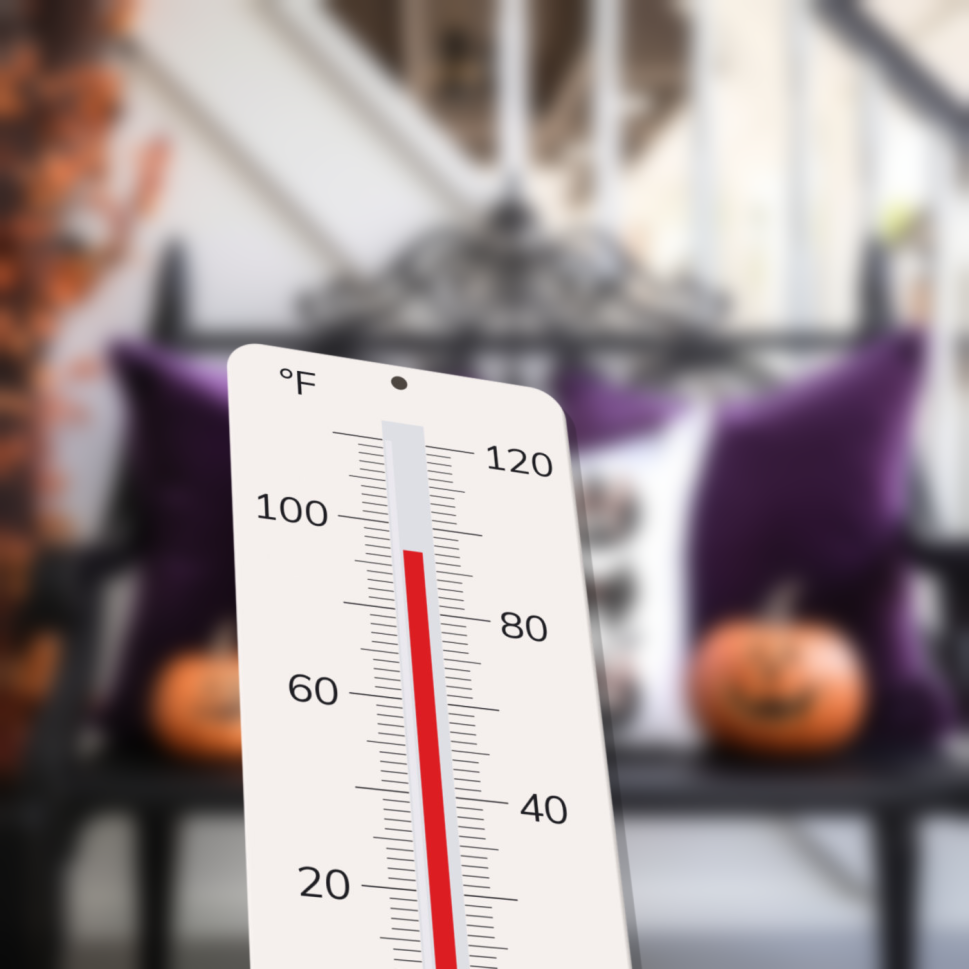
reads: 94
